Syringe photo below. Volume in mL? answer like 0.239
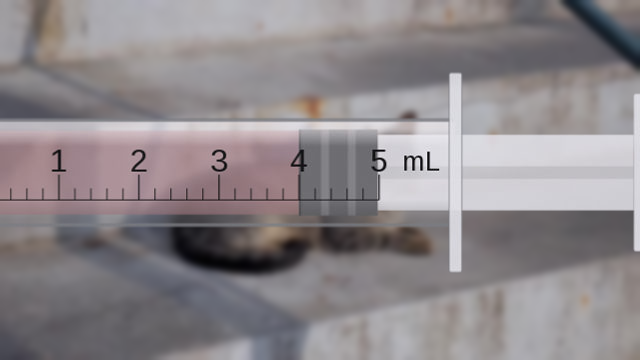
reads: 4
